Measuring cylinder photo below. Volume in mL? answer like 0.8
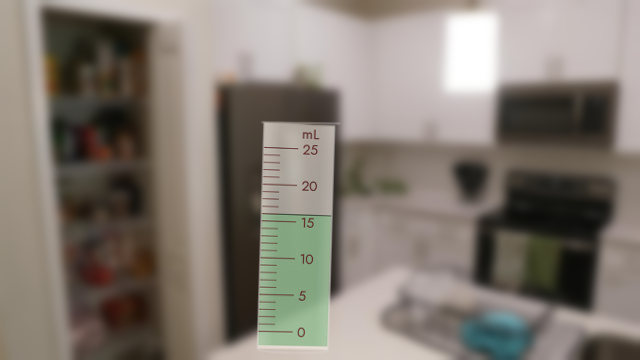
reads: 16
